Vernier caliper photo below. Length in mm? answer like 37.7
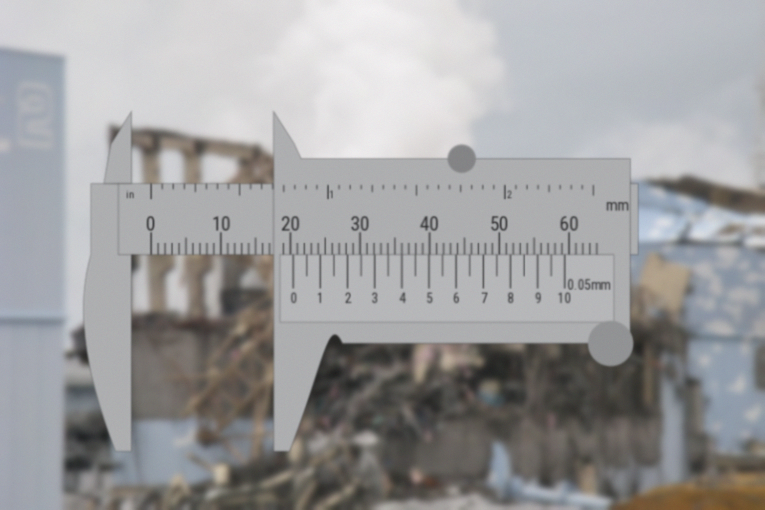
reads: 20.4
